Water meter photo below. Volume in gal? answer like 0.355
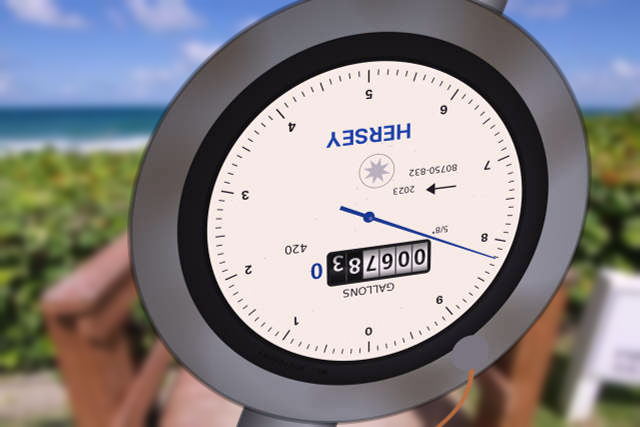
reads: 67828.2
